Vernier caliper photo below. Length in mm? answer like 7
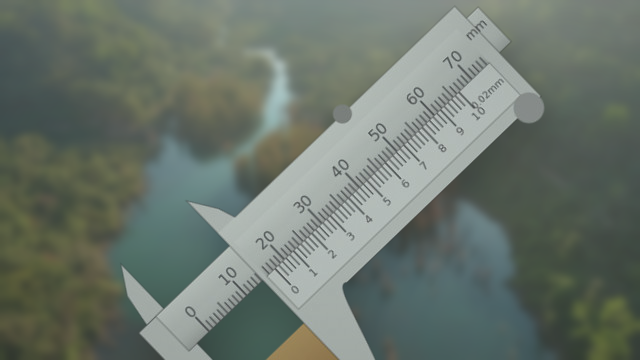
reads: 17.5
